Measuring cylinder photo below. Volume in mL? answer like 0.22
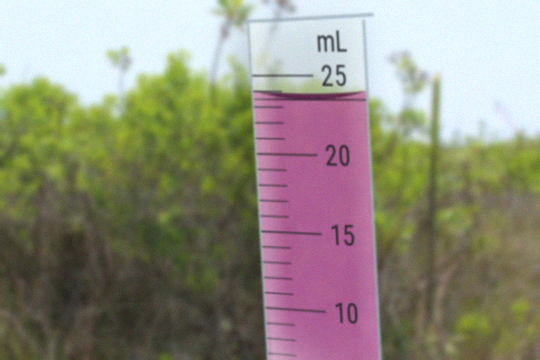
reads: 23.5
